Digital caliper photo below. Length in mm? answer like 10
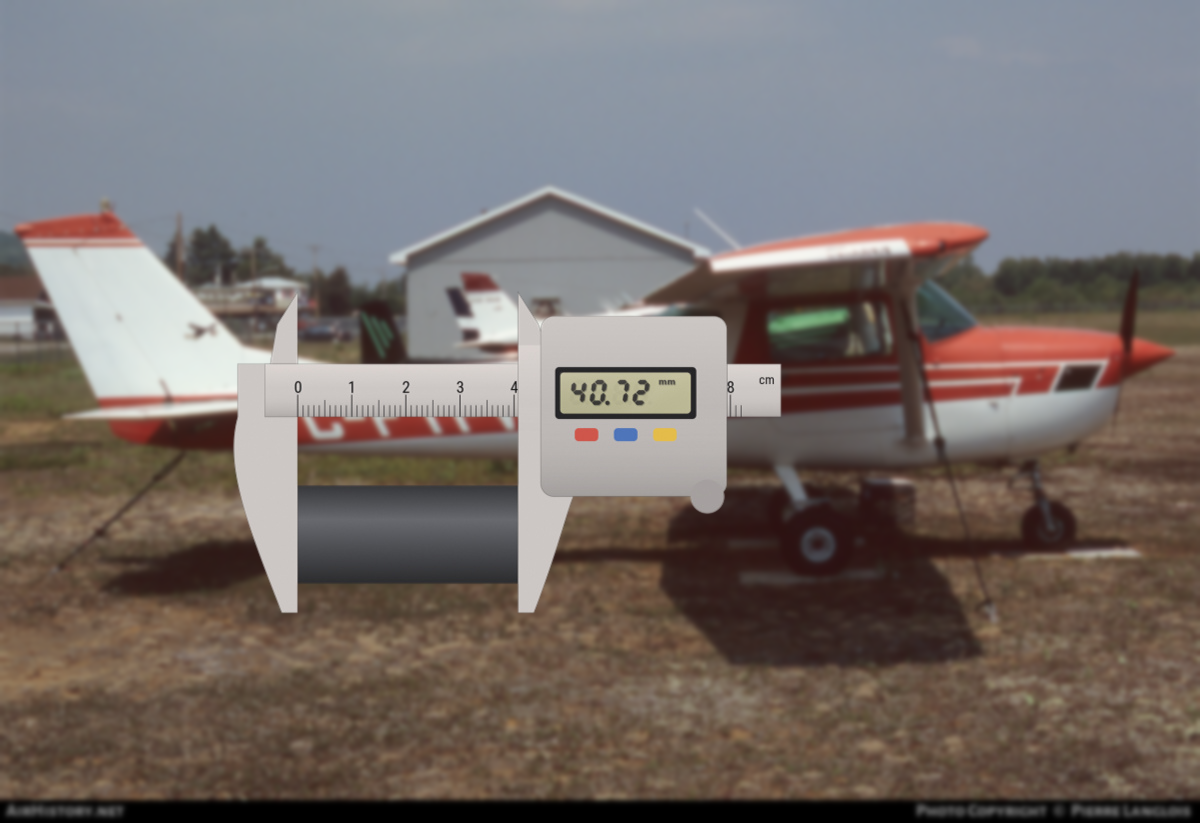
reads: 40.72
